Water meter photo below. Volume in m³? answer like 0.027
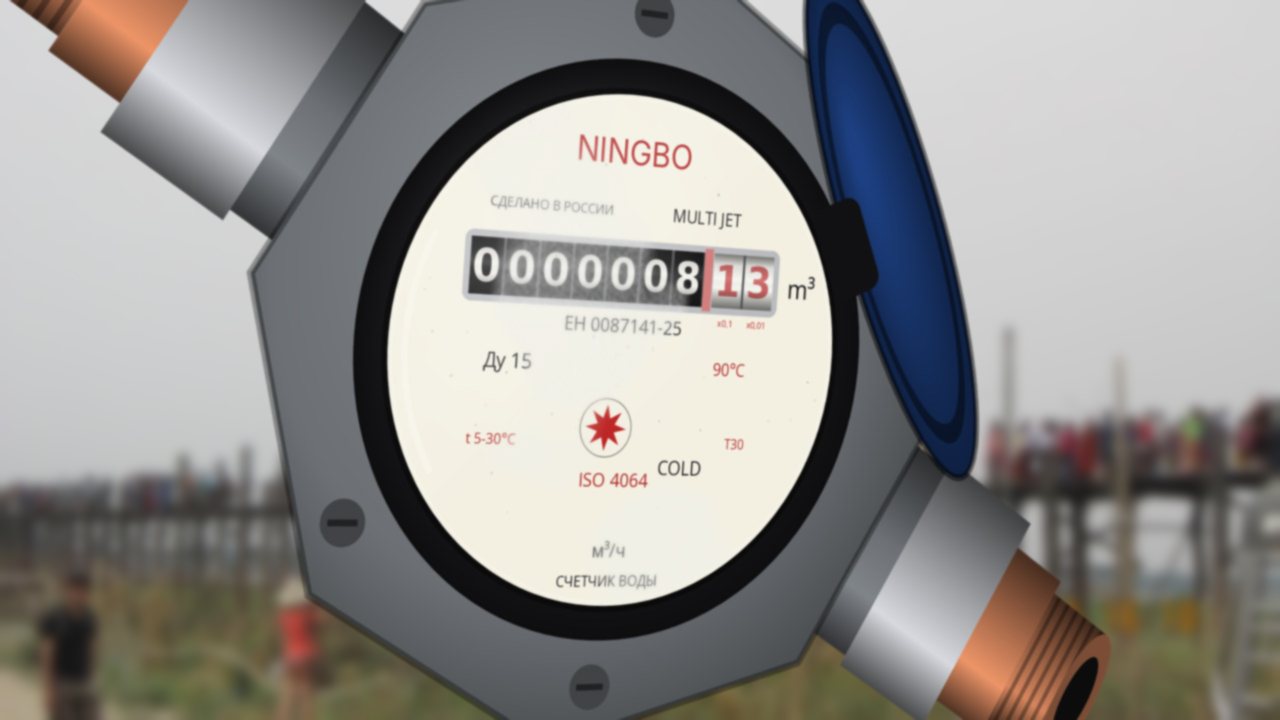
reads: 8.13
